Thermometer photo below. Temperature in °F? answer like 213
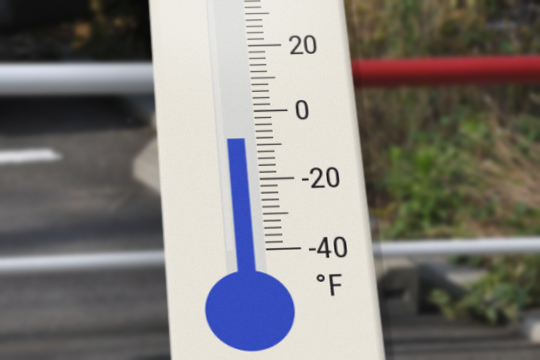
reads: -8
